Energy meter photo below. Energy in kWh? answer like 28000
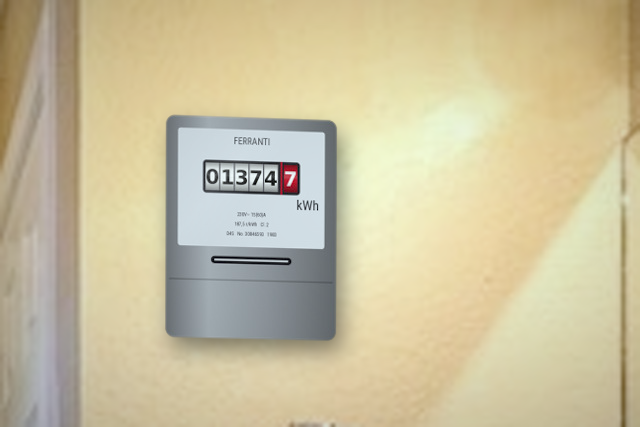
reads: 1374.7
